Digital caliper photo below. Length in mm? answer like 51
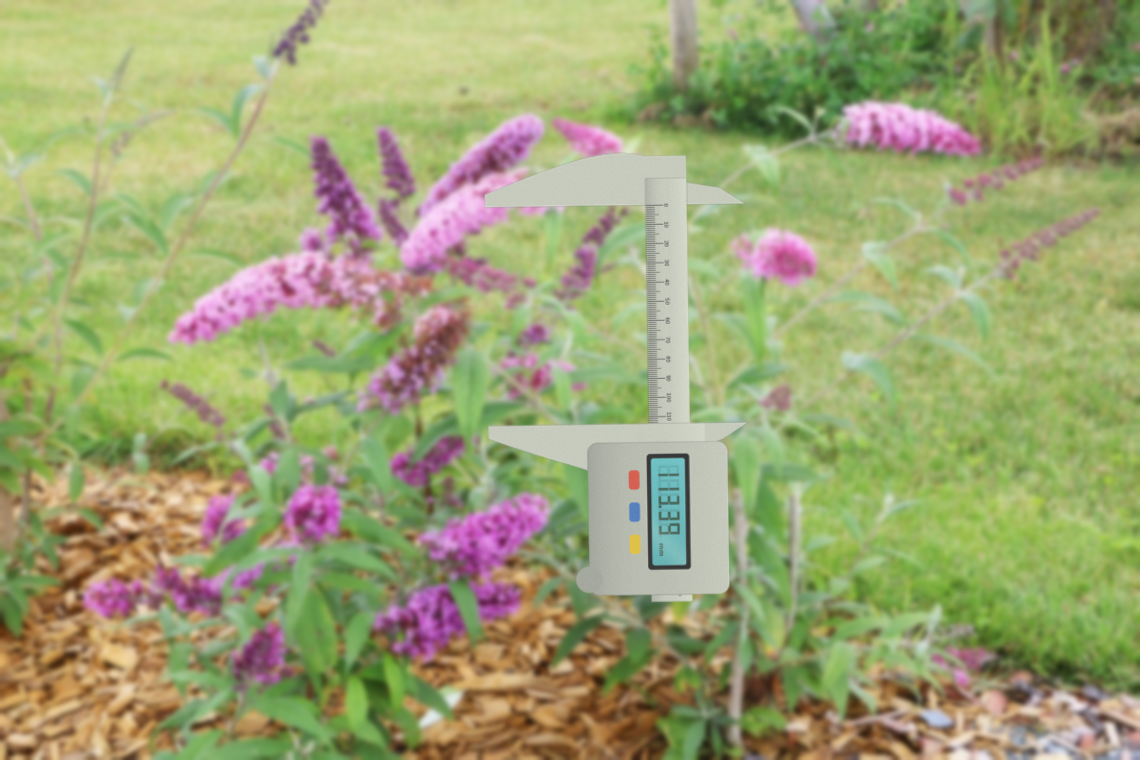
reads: 113.39
